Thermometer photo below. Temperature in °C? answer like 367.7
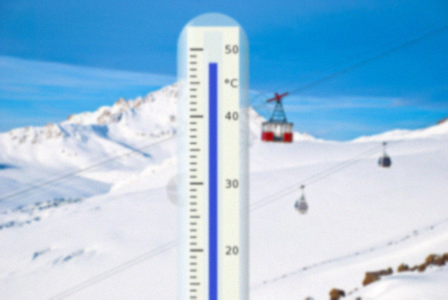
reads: 48
